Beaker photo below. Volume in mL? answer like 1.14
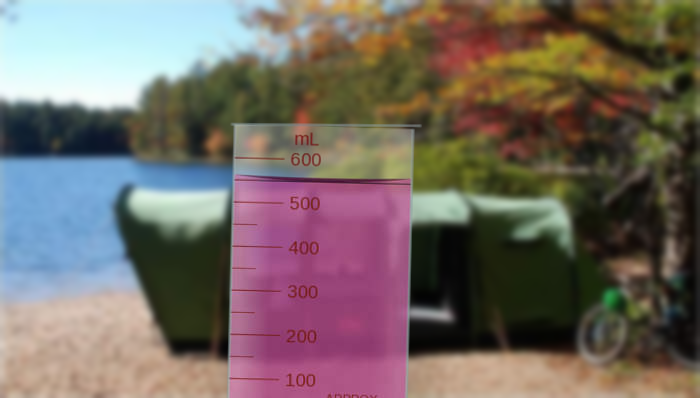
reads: 550
